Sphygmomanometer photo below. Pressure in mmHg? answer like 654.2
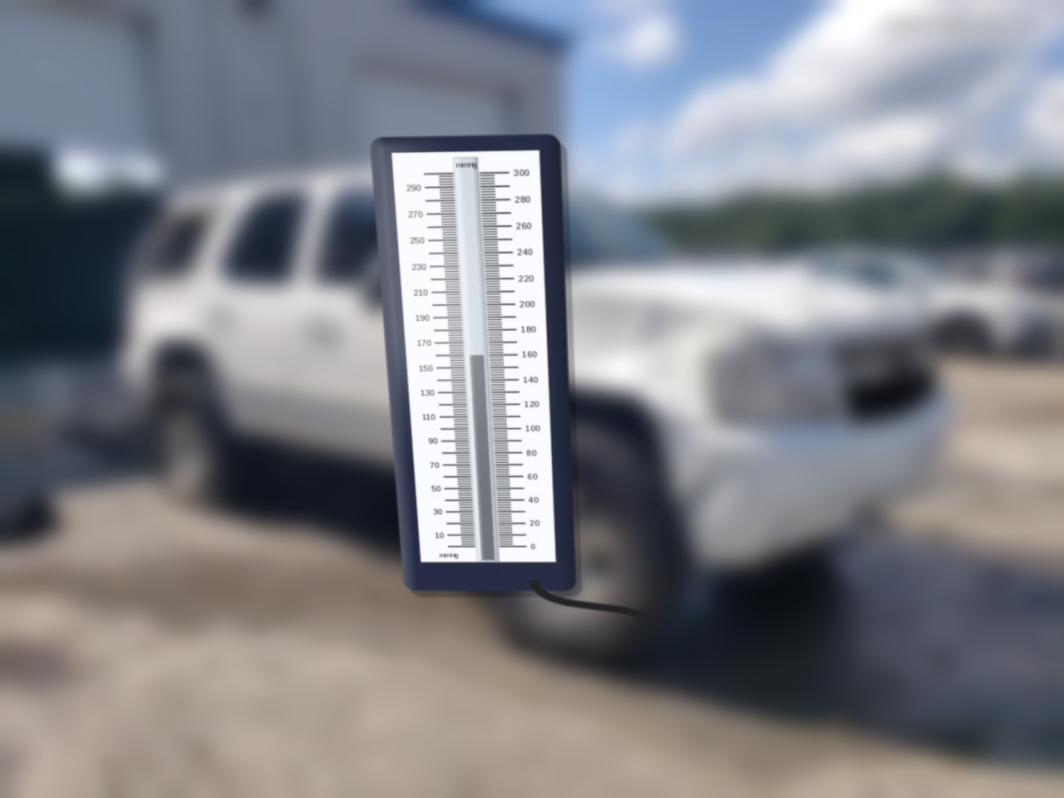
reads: 160
